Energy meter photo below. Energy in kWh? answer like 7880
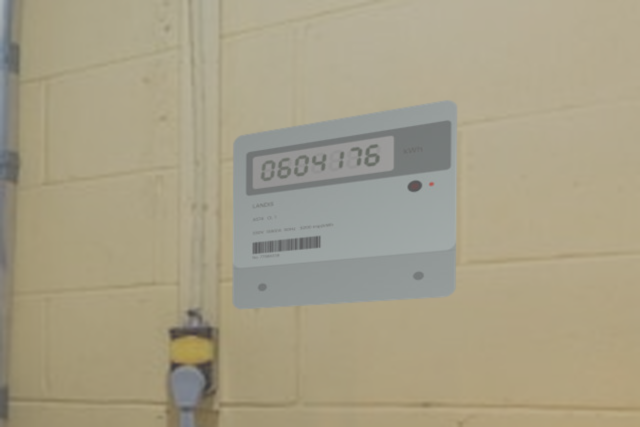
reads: 604176
